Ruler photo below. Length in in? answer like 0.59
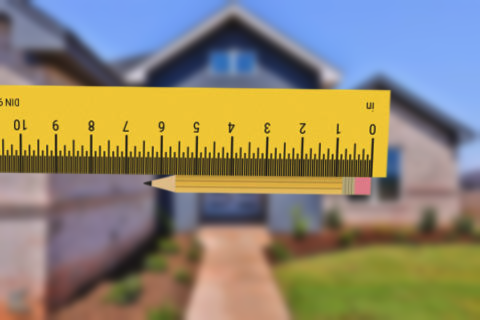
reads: 6.5
